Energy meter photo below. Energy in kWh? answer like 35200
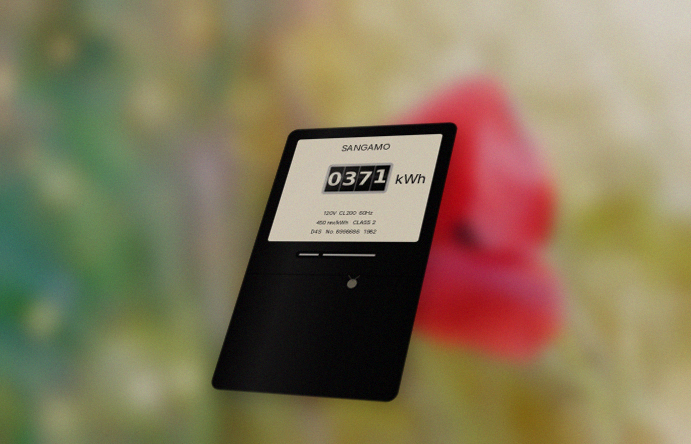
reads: 371
